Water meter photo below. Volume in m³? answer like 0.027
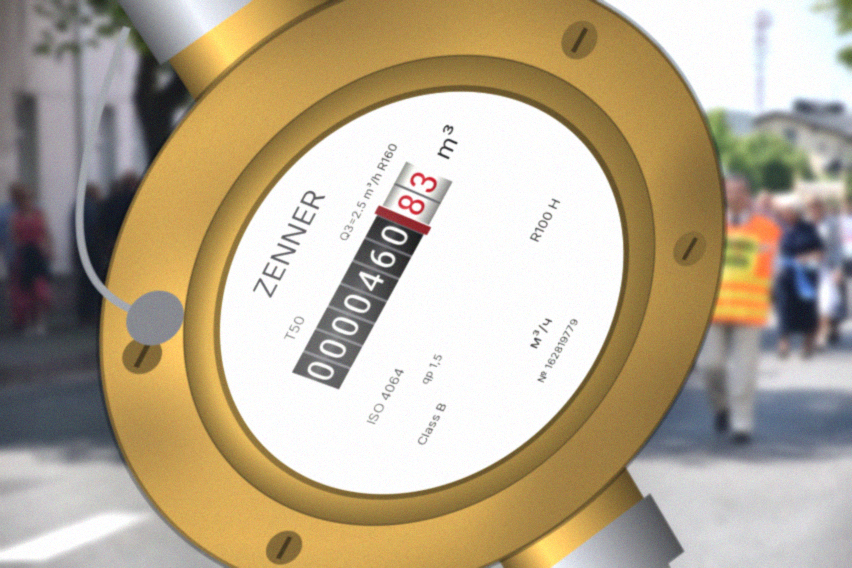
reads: 460.83
